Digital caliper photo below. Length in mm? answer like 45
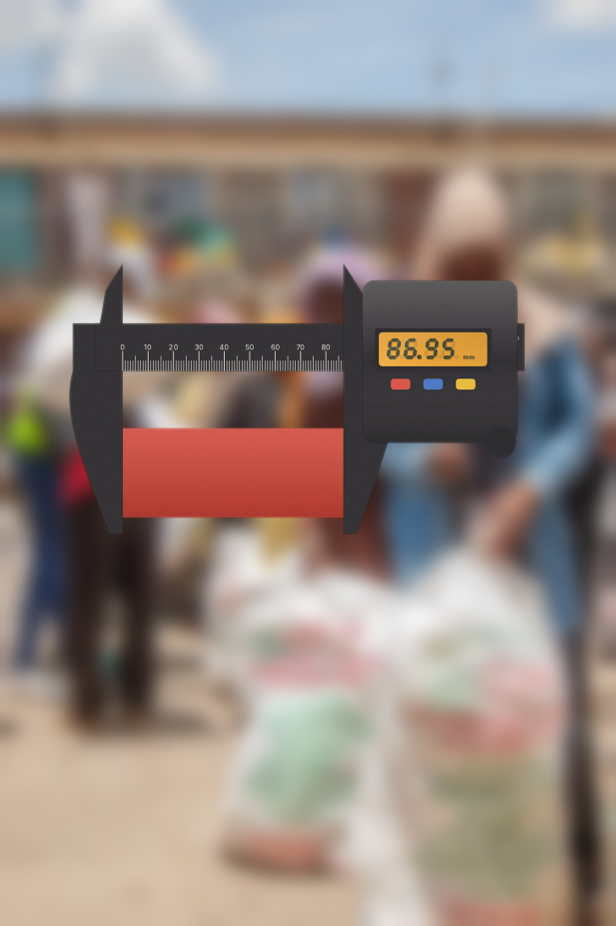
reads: 86.95
